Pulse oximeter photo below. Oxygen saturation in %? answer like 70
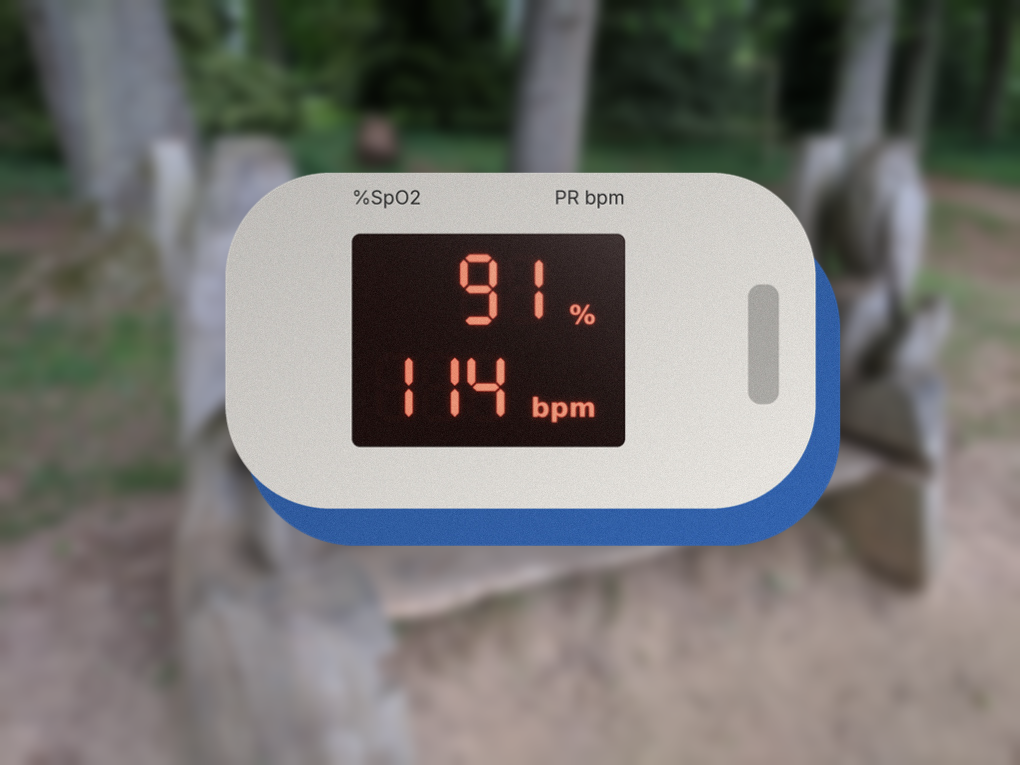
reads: 91
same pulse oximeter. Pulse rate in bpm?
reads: 114
